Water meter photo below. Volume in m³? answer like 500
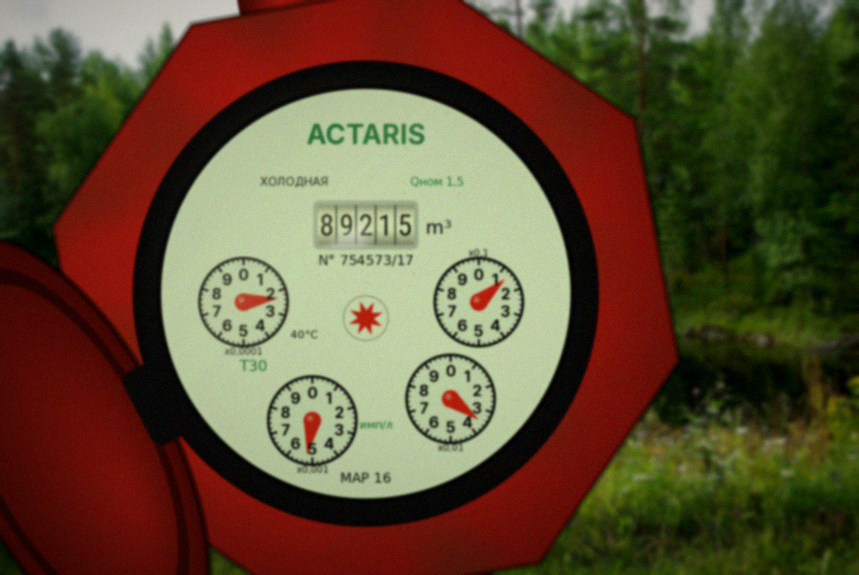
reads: 89215.1352
